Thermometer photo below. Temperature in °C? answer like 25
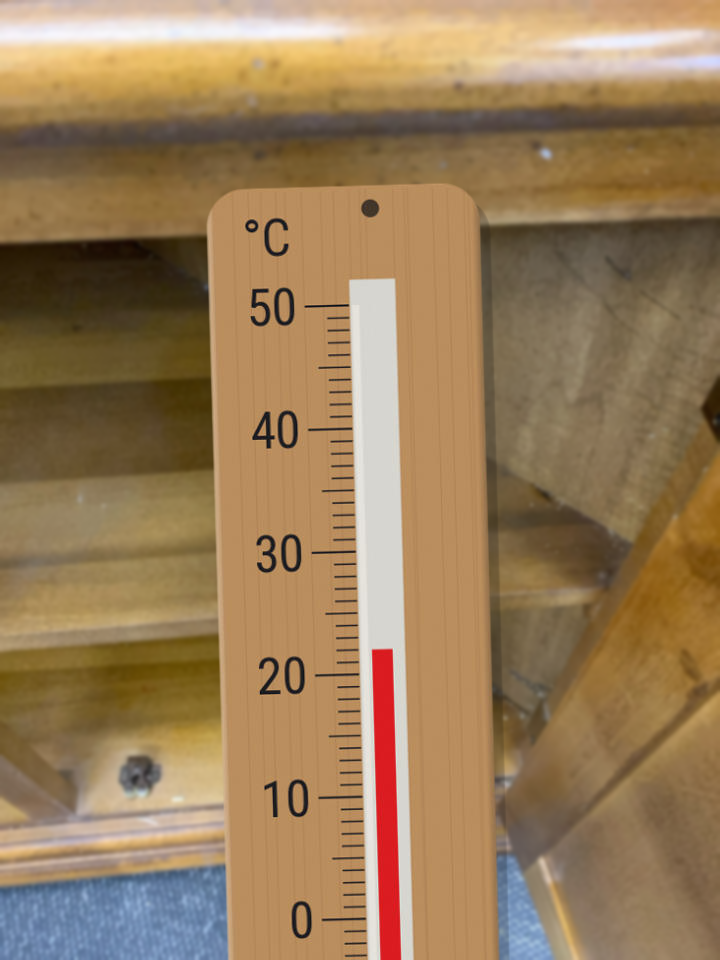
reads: 22
